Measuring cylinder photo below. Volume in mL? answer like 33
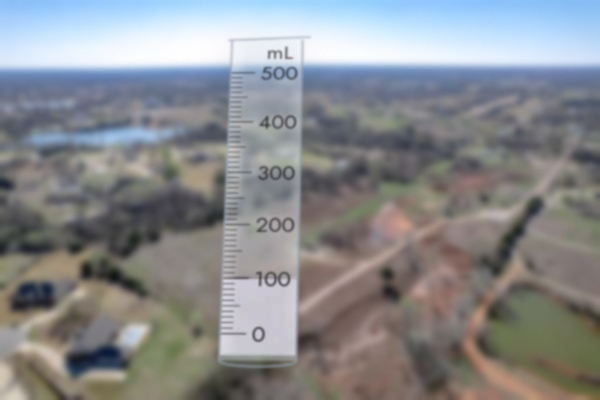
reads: 100
